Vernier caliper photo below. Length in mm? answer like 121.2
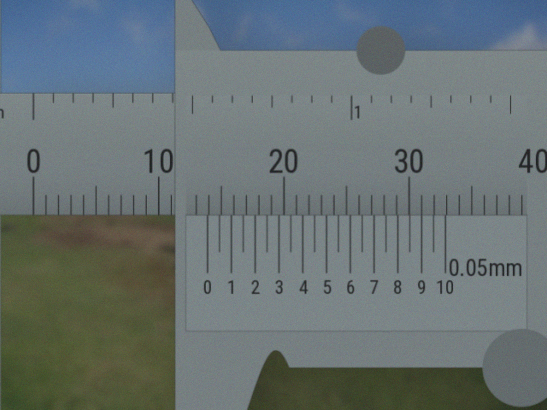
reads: 13.9
